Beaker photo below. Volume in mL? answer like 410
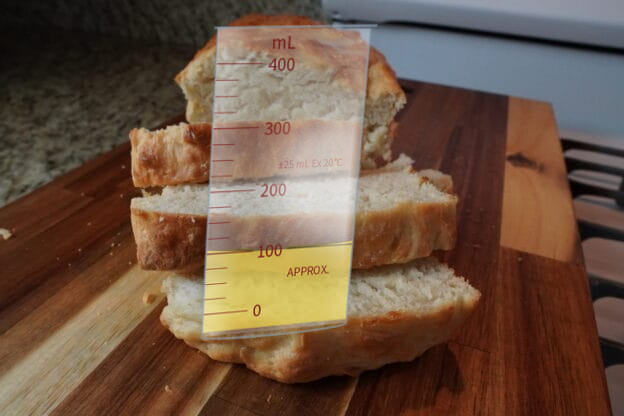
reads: 100
